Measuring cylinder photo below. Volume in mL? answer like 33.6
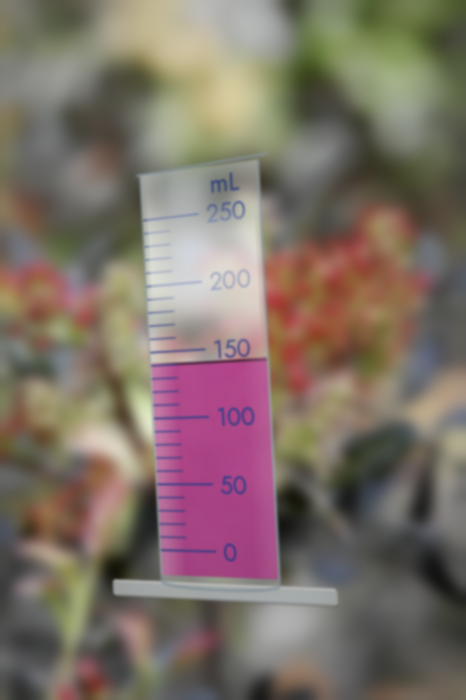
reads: 140
